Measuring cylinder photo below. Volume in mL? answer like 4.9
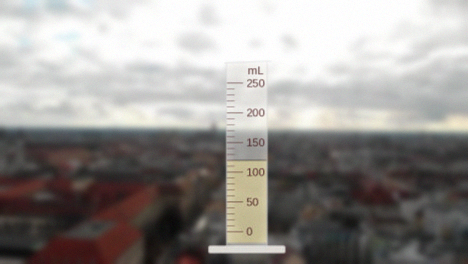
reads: 120
